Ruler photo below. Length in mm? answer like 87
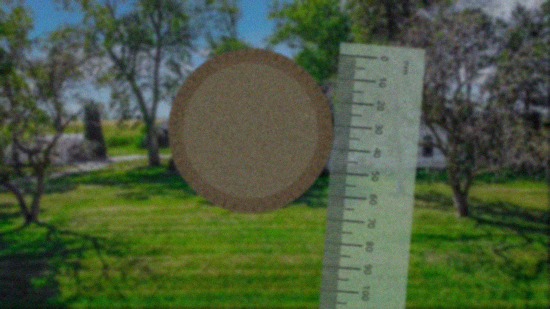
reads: 70
